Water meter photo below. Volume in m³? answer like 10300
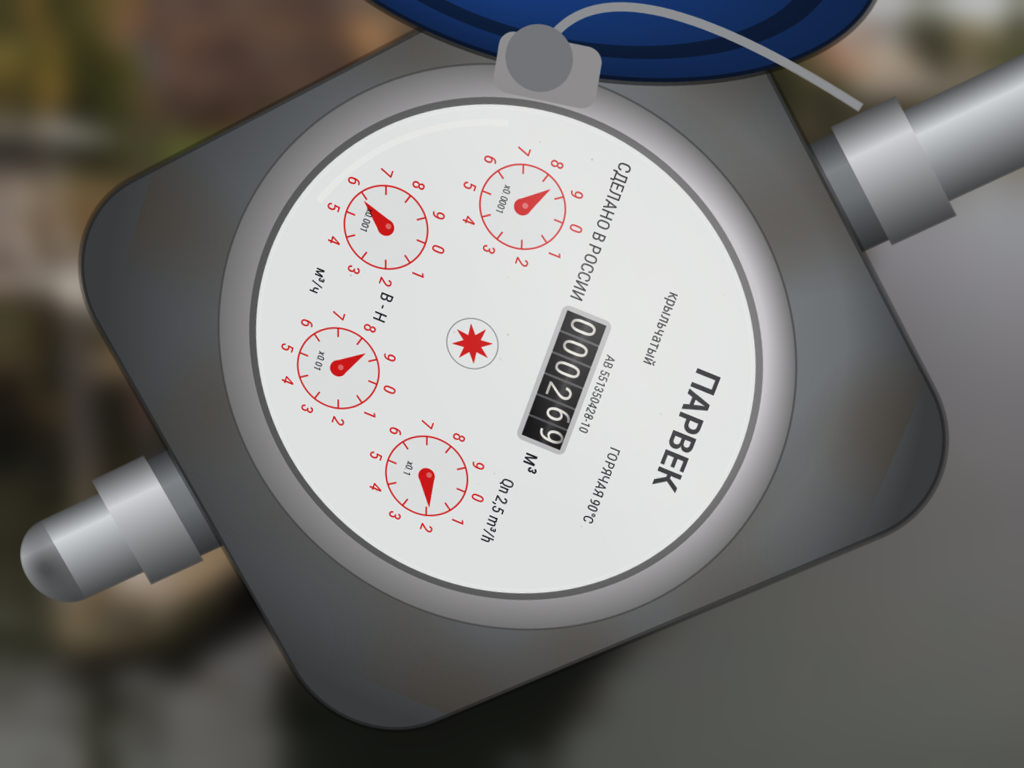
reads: 269.1858
